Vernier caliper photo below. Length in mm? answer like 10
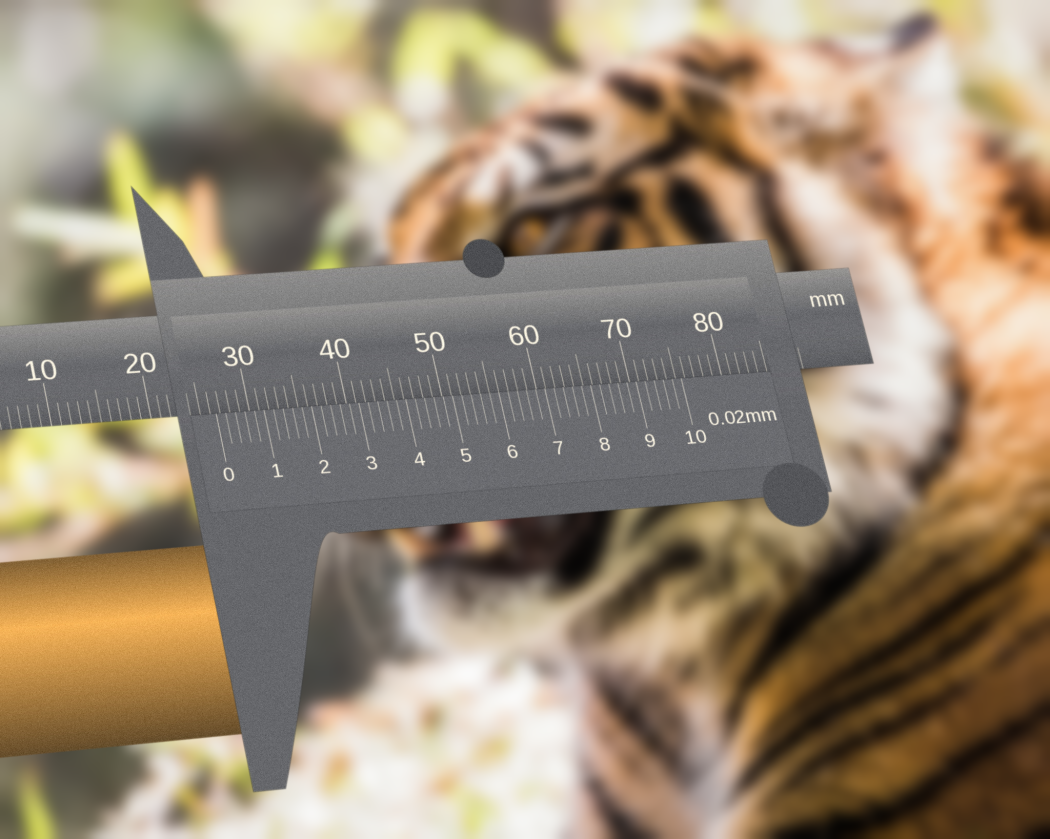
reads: 26.6
